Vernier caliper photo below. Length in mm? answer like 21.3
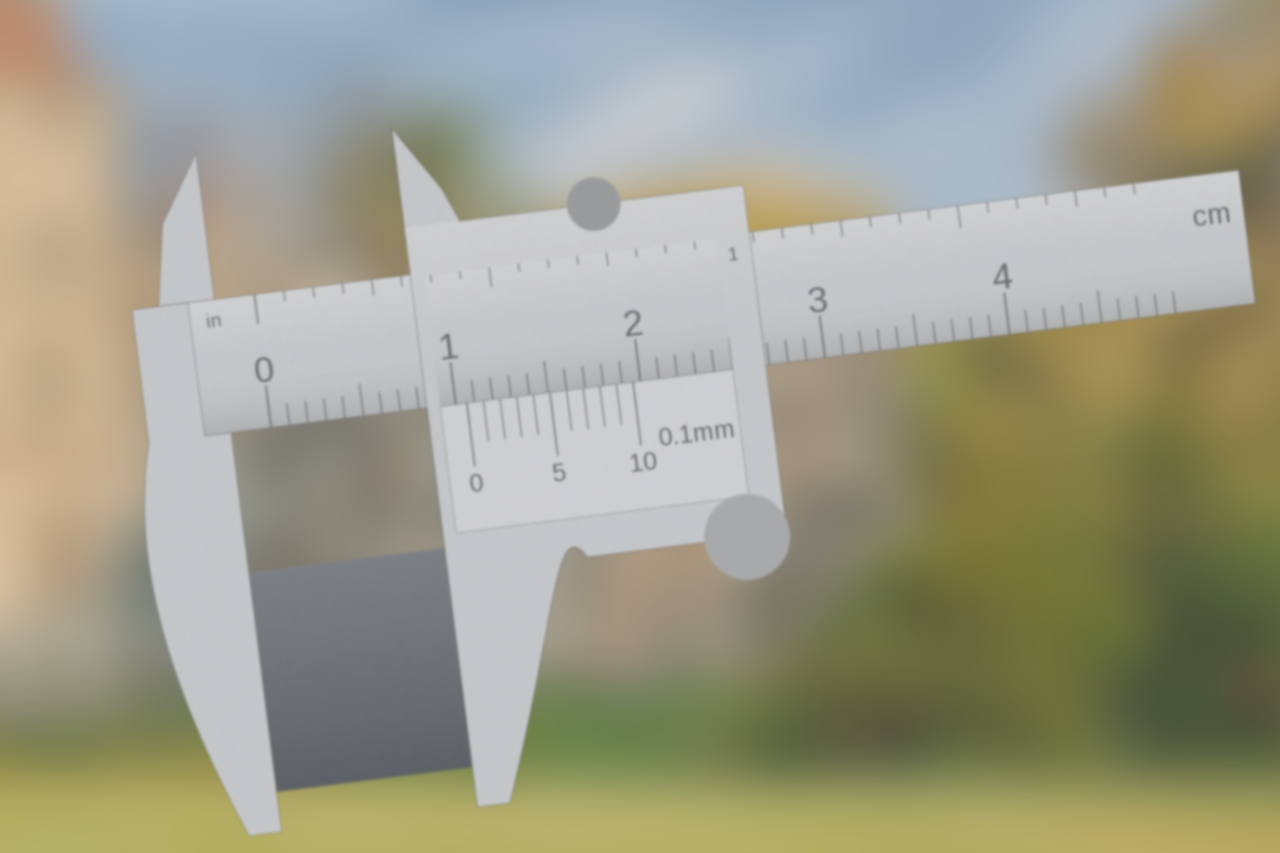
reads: 10.6
